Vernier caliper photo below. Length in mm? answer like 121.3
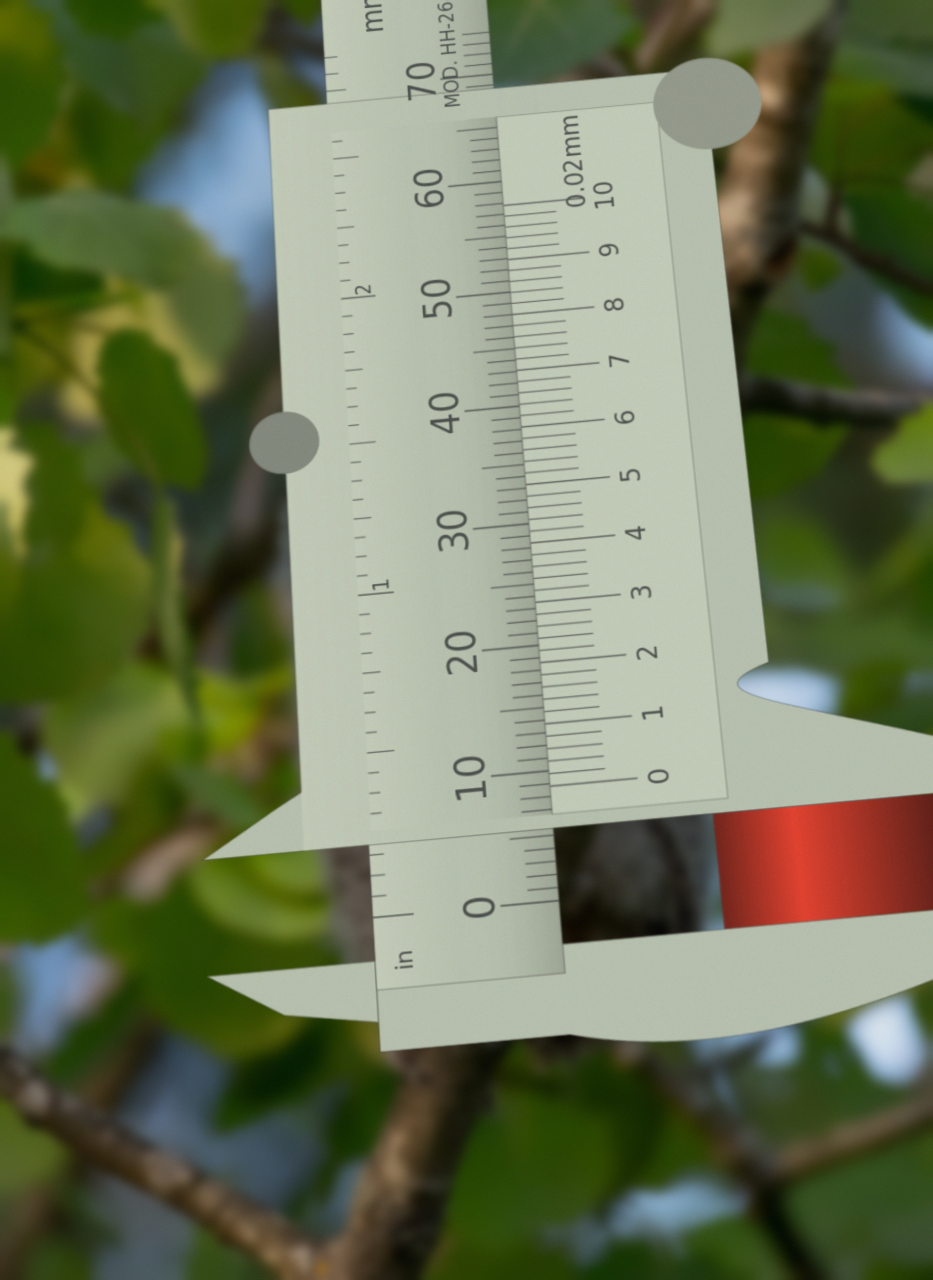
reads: 8.8
